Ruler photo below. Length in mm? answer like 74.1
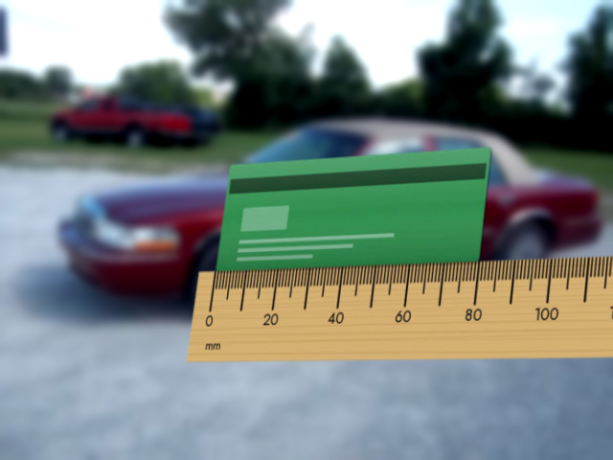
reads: 80
